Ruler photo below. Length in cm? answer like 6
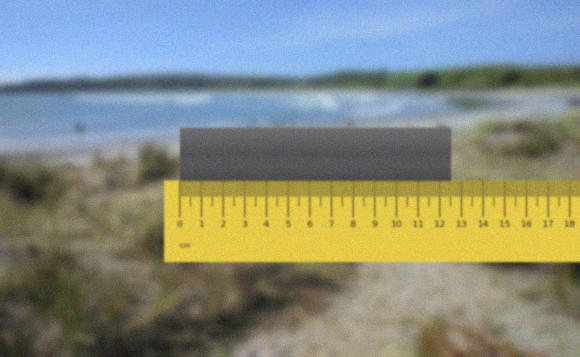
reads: 12.5
